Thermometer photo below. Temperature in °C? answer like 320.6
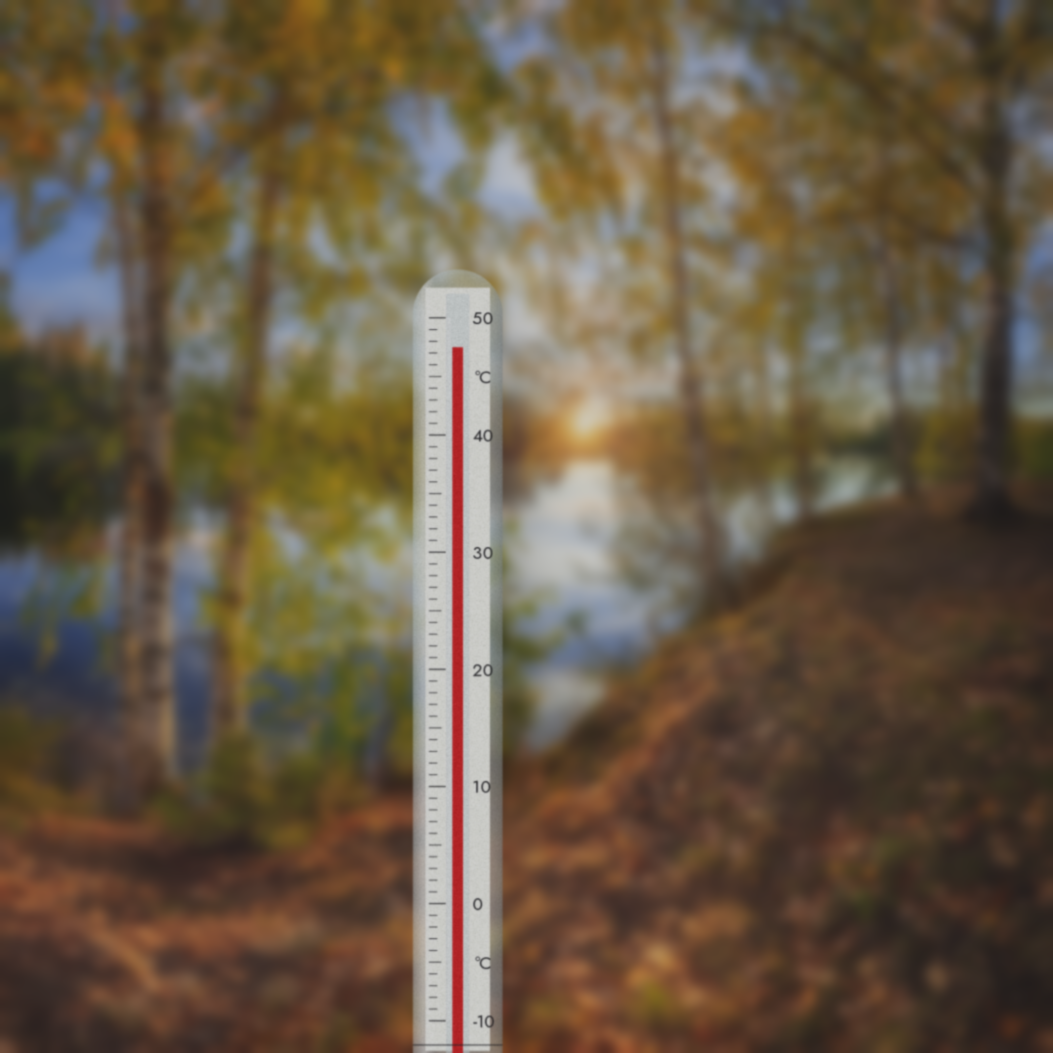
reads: 47.5
